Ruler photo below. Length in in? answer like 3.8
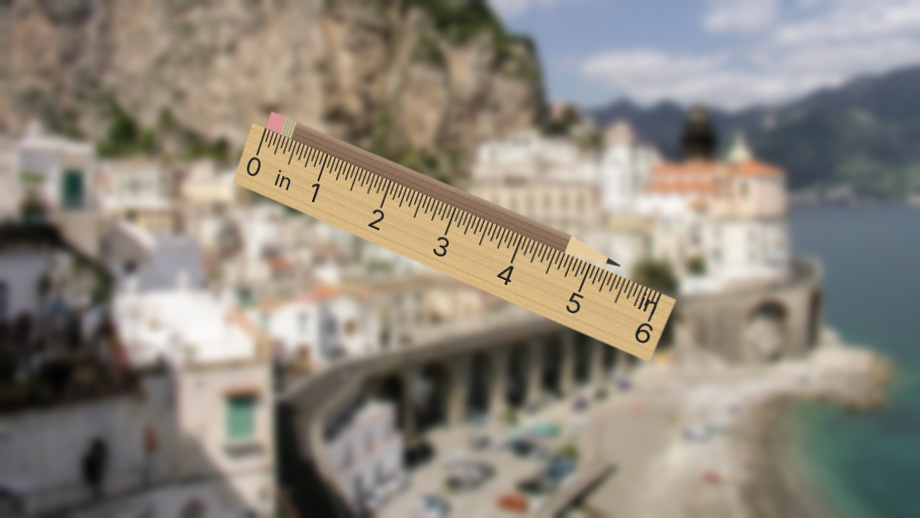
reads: 5.375
